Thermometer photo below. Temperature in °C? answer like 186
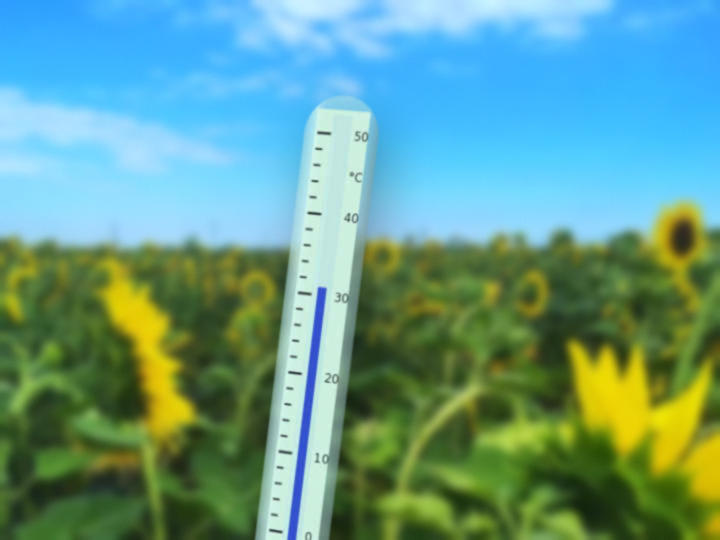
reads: 31
